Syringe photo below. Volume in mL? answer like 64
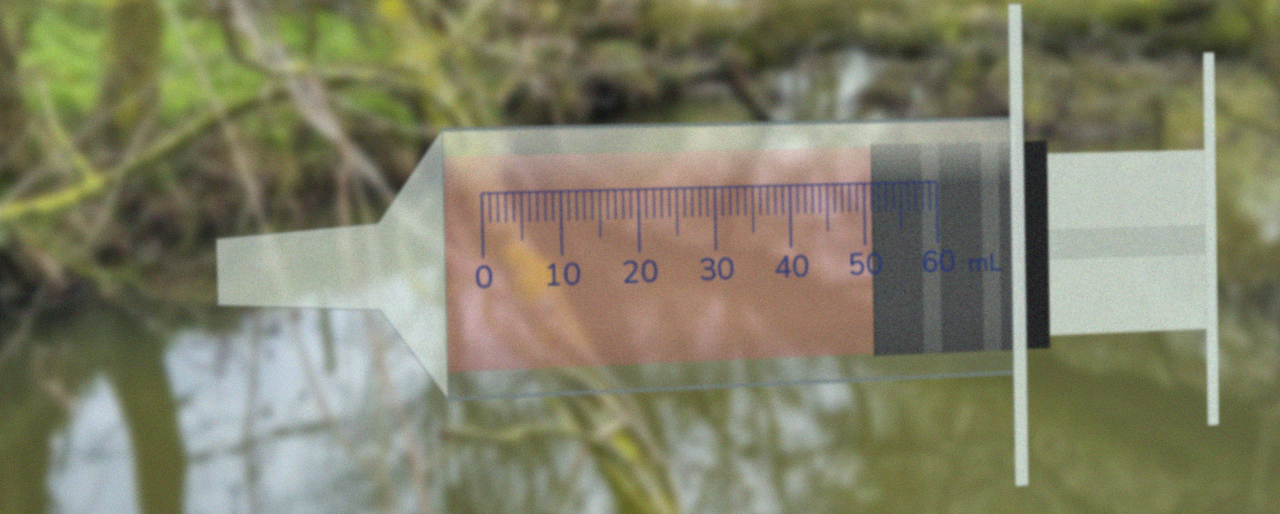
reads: 51
